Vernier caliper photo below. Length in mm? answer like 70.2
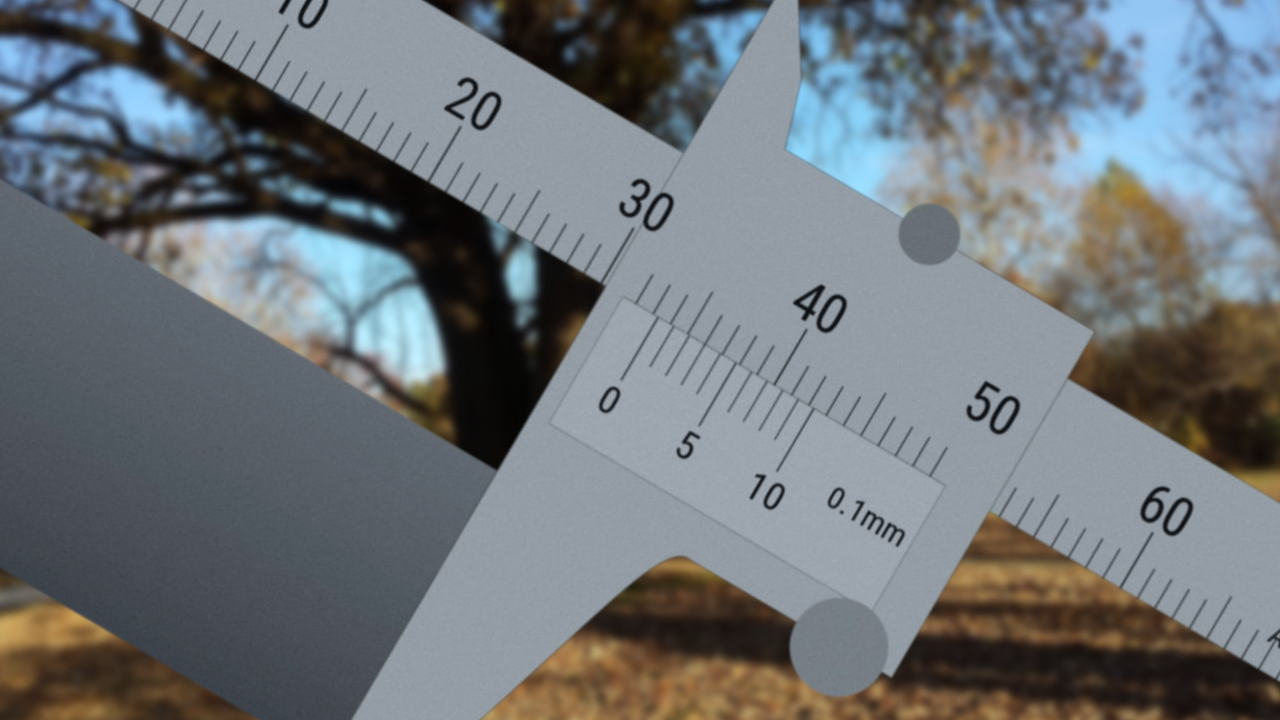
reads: 33.3
